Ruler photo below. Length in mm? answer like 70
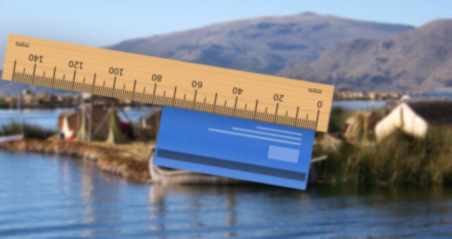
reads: 75
